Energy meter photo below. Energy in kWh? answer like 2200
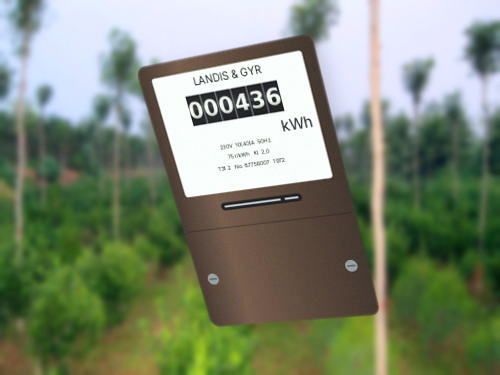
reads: 436
